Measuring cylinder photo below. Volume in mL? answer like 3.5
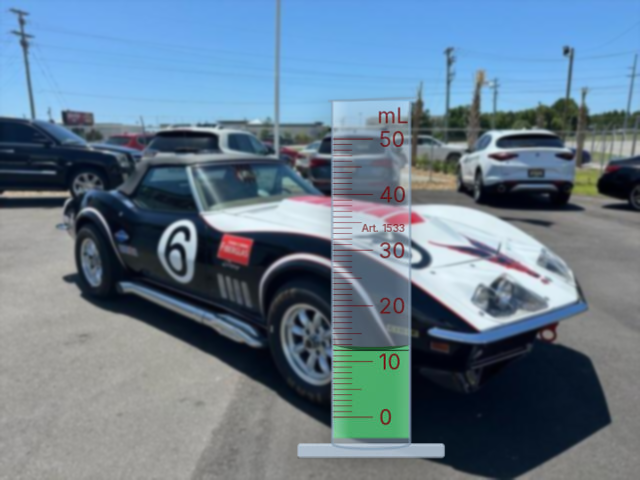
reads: 12
